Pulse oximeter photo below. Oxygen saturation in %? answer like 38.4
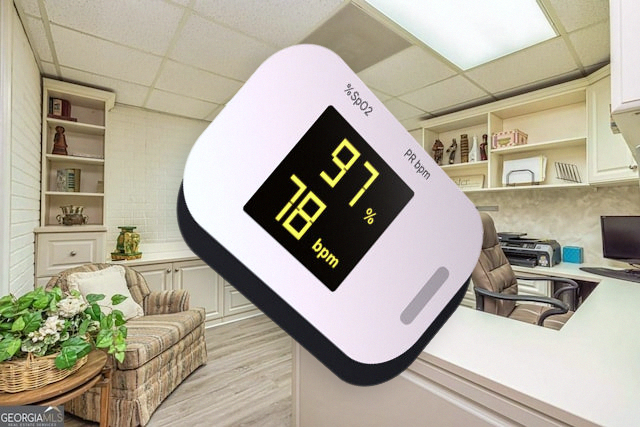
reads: 97
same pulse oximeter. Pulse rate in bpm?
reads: 78
